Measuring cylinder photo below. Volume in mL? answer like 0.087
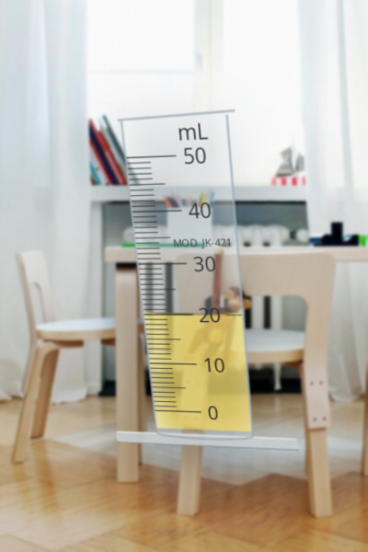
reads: 20
